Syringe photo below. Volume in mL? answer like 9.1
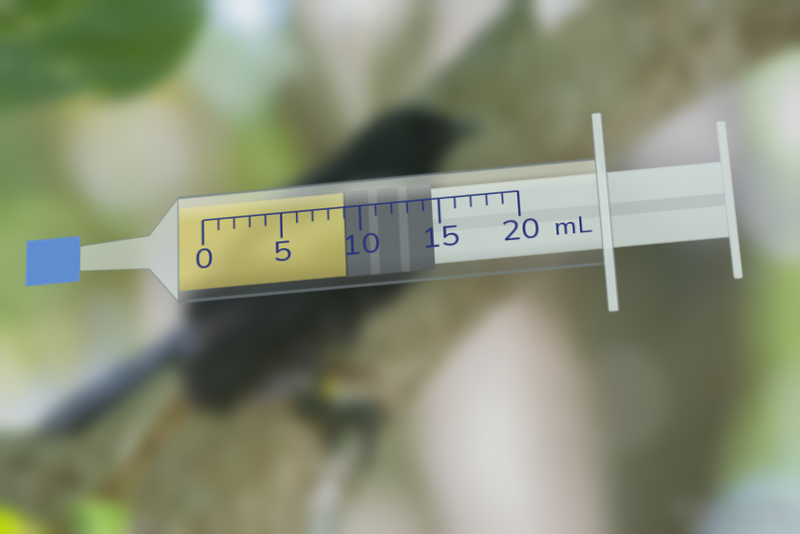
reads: 9
